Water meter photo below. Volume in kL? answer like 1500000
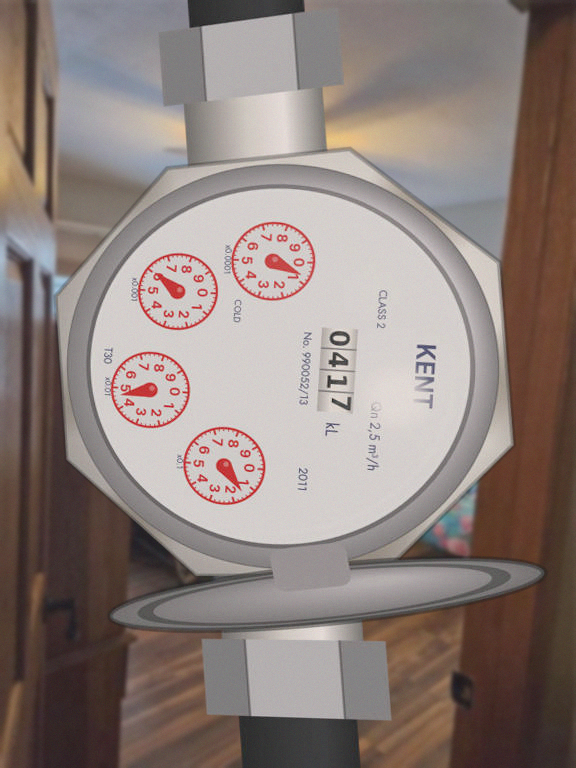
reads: 417.1460
